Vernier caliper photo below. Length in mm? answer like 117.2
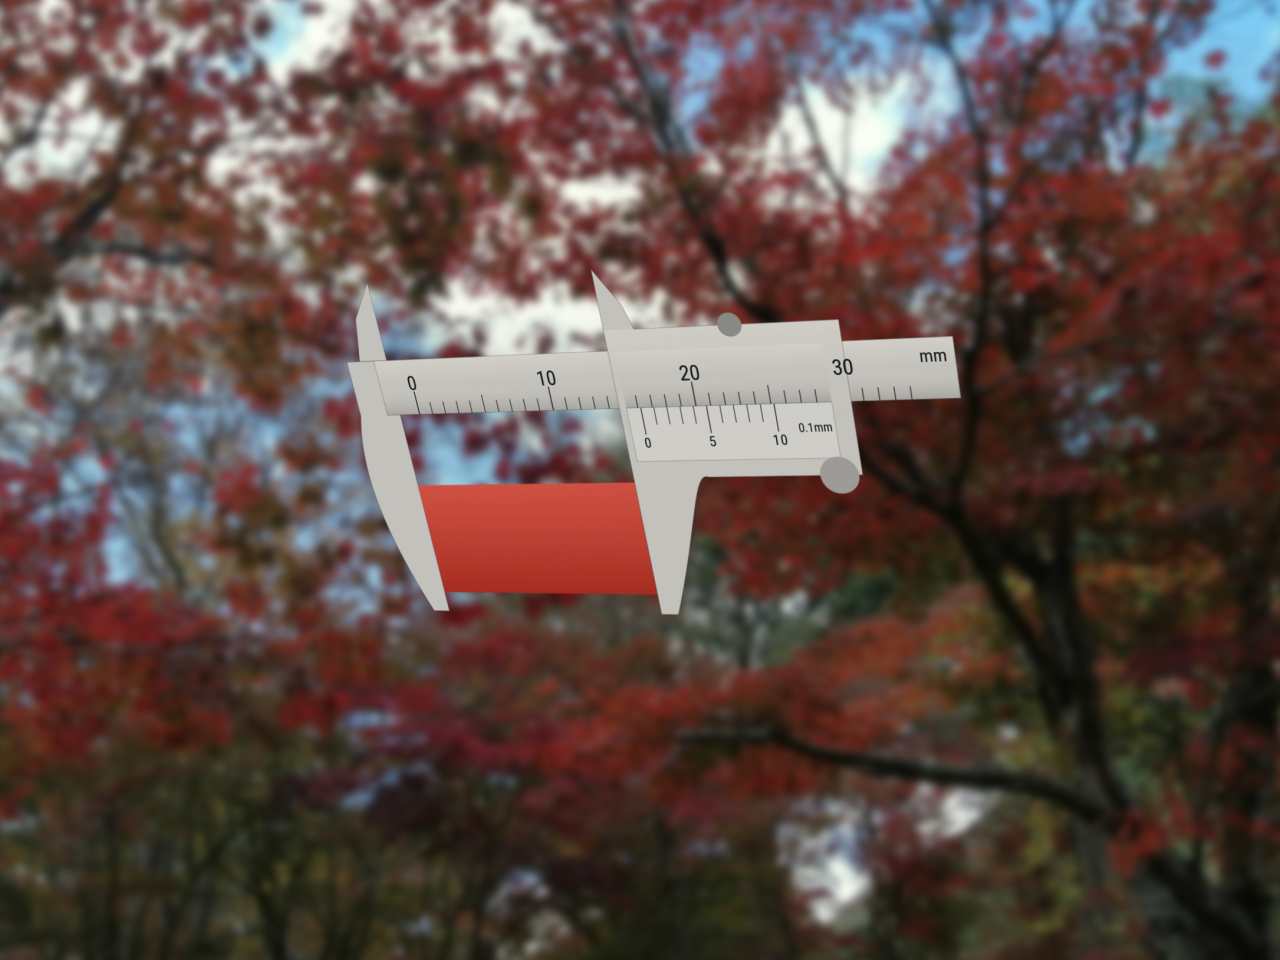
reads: 16.2
